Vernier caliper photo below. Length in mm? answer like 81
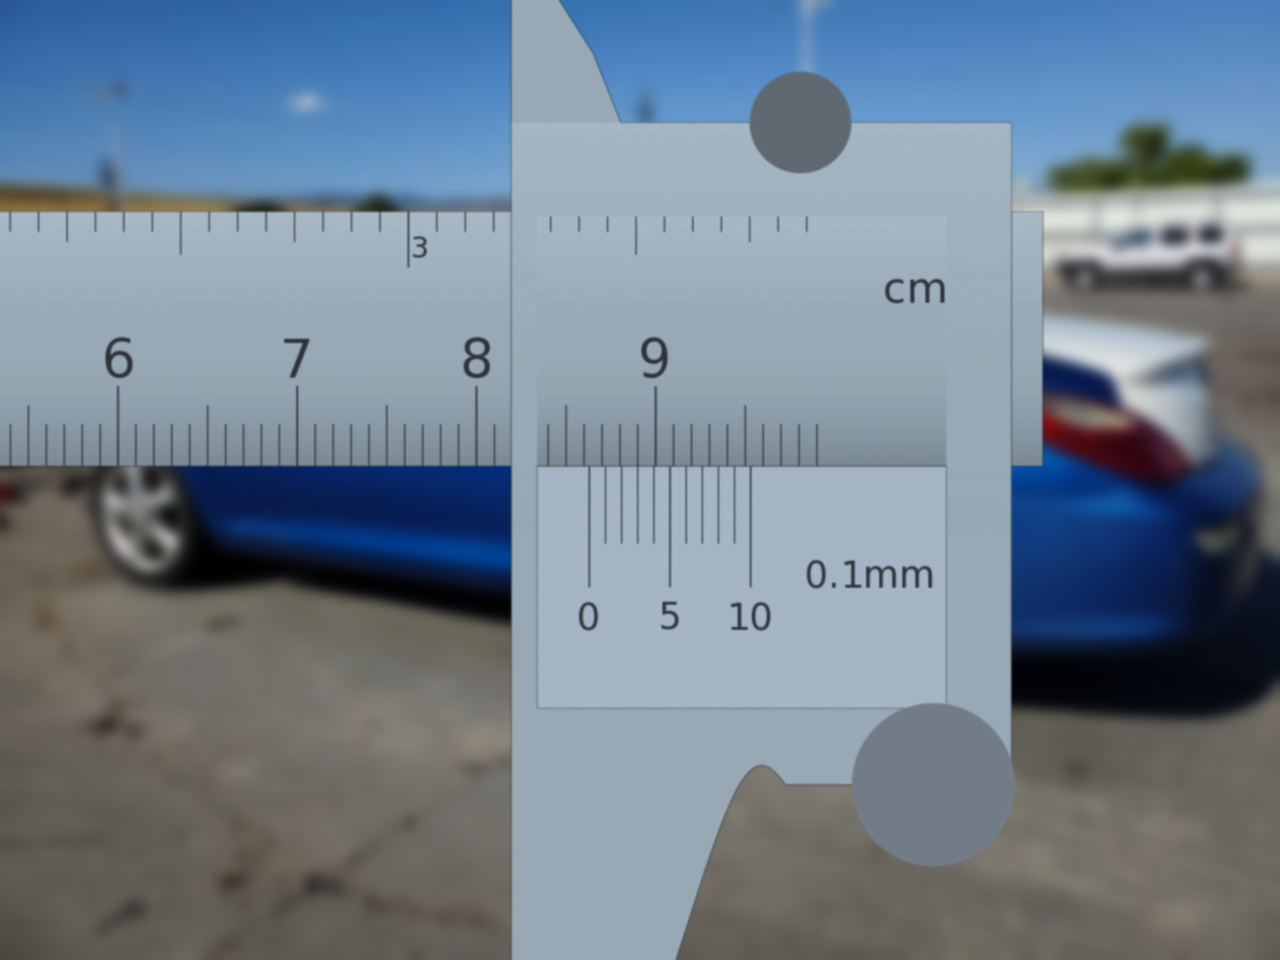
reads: 86.3
